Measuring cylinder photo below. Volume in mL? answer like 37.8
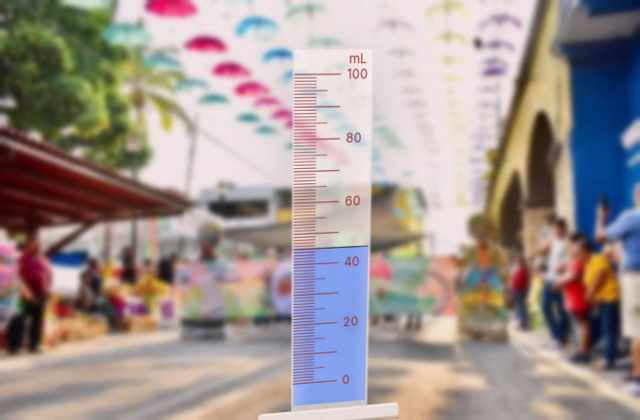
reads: 45
